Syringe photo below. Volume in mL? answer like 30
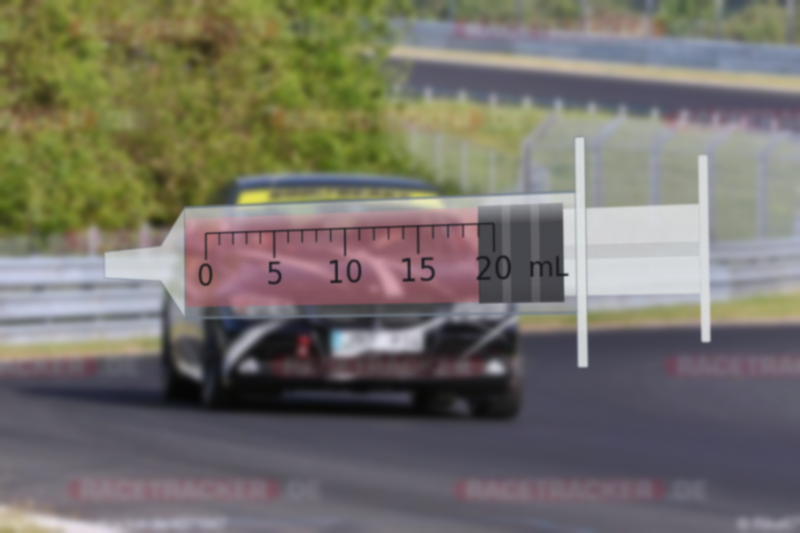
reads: 19
